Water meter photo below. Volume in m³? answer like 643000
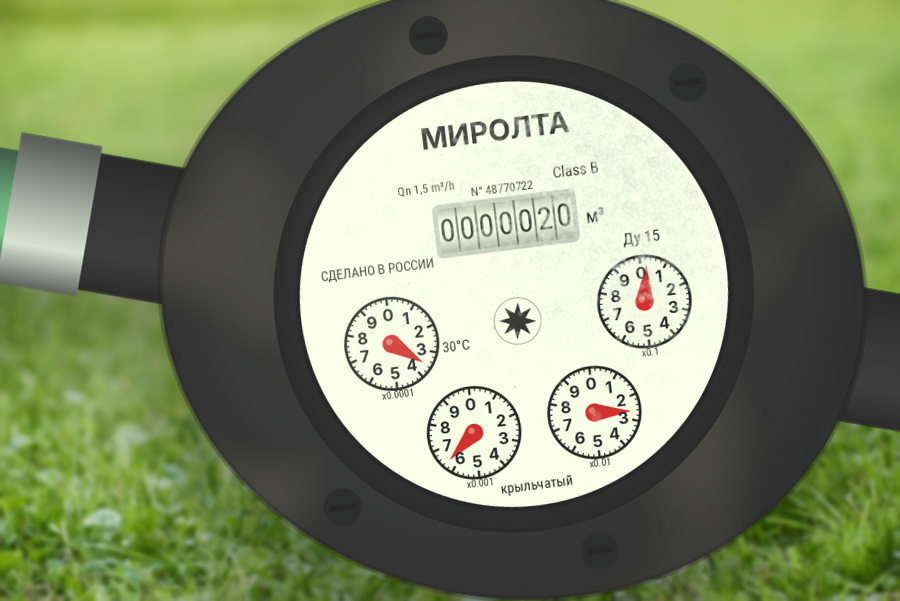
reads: 20.0263
